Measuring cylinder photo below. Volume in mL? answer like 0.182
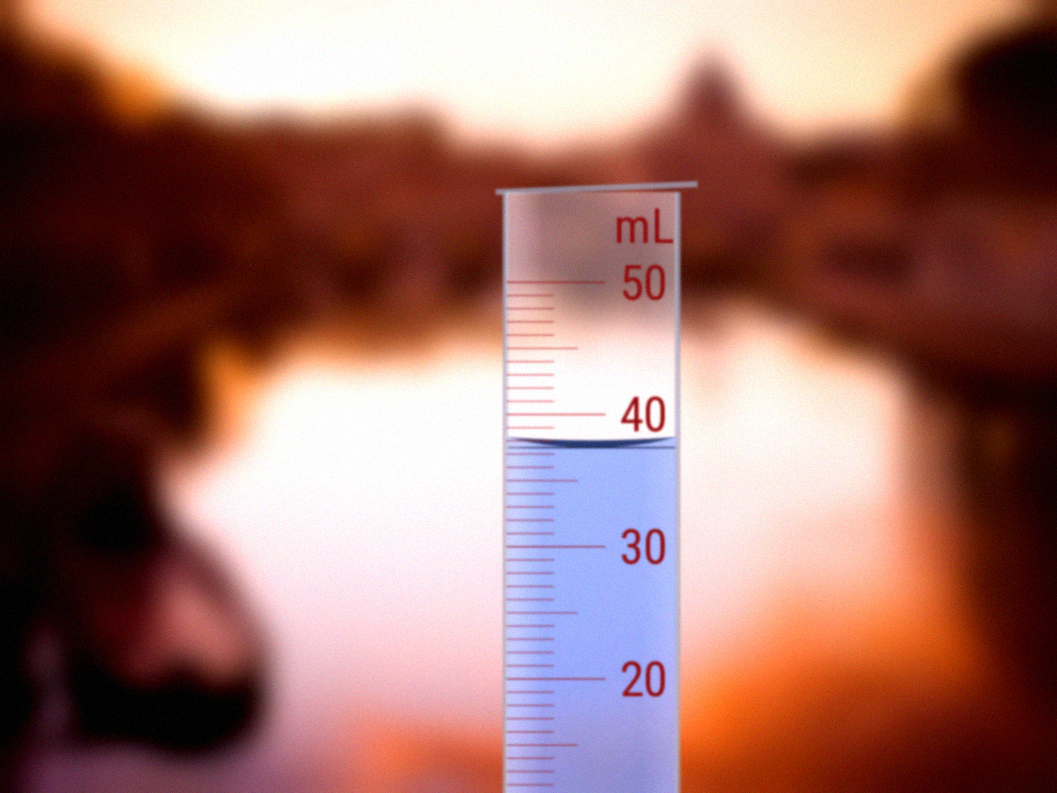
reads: 37.5
